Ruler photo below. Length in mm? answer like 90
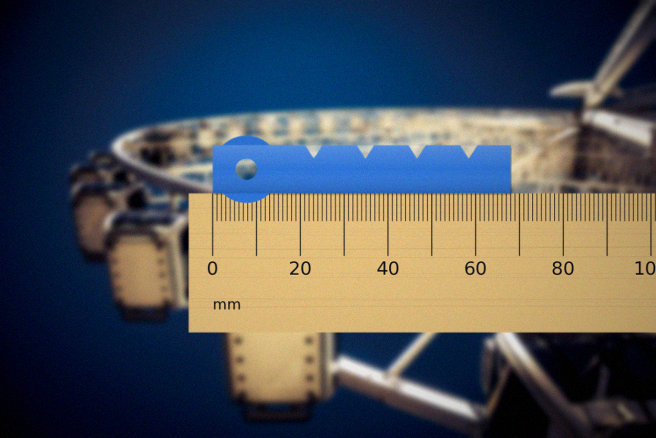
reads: 68
